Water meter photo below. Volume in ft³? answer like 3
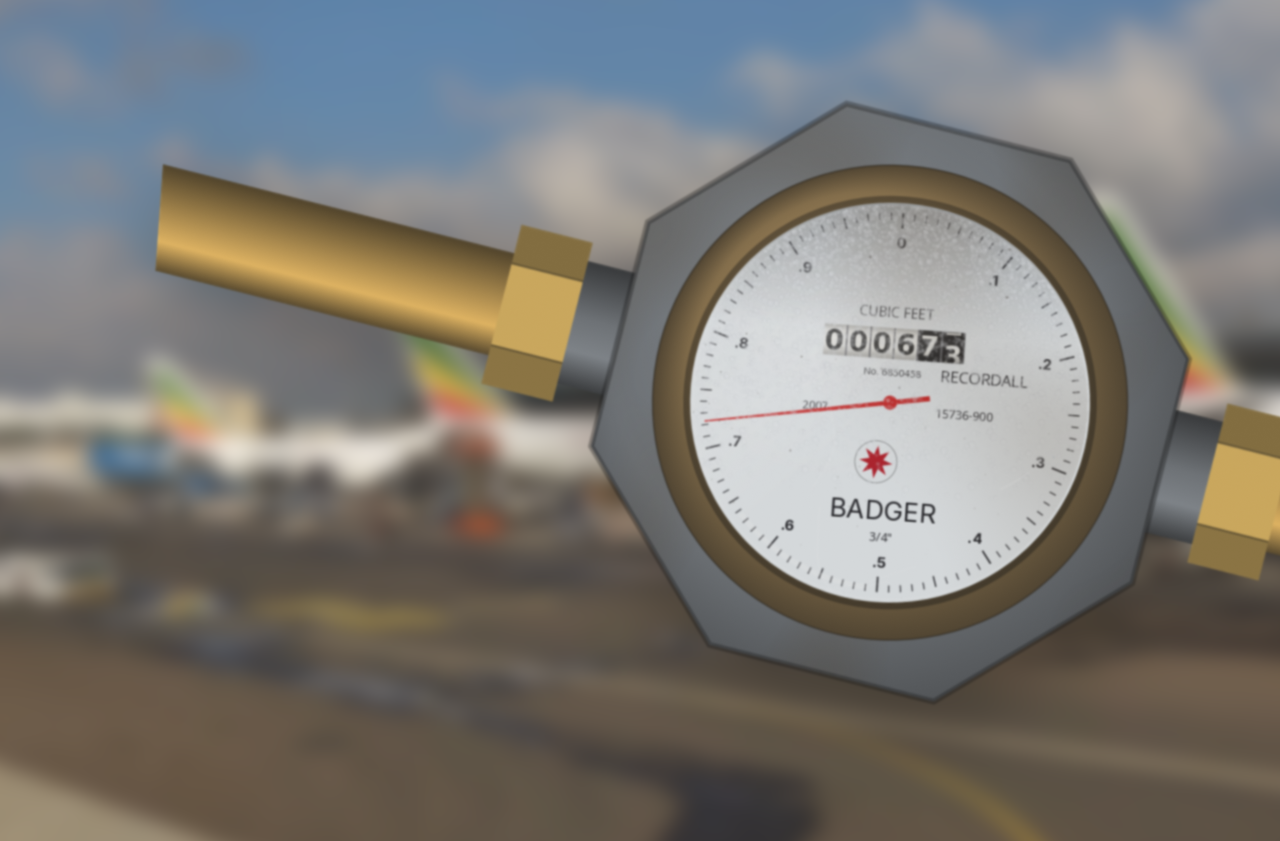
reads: 672.72
